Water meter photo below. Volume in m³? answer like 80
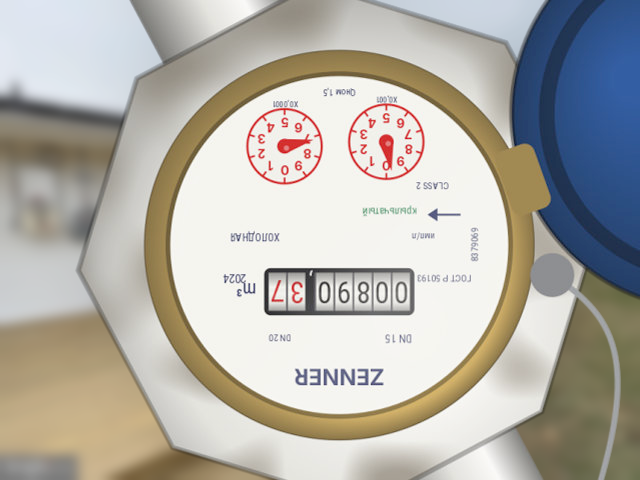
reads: 890.3697
